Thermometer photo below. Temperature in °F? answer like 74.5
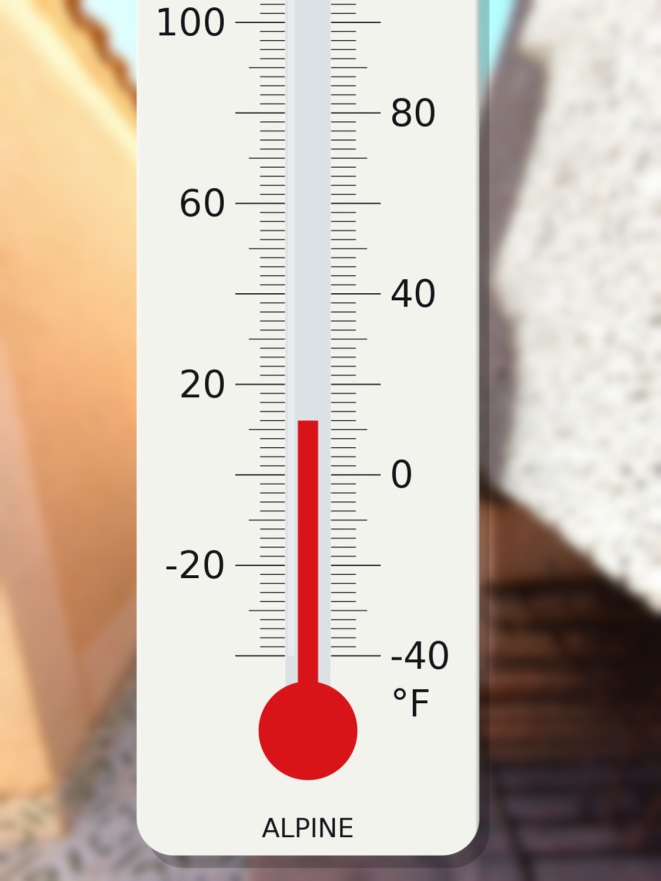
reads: 12
